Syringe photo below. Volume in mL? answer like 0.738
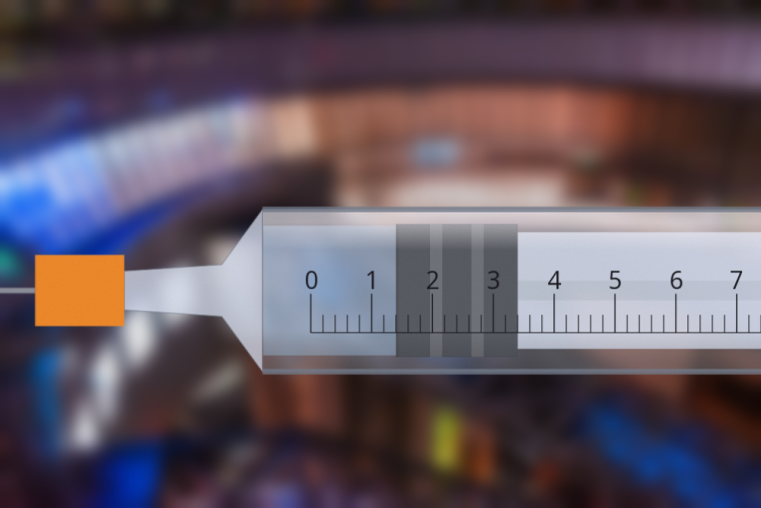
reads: 1.4
